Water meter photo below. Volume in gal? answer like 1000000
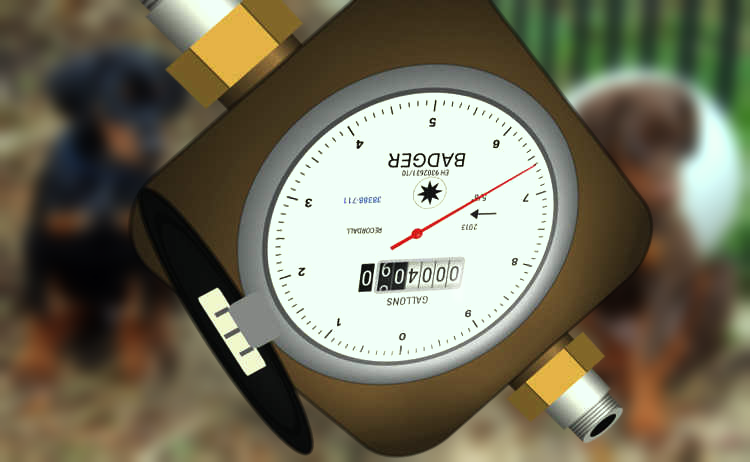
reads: 4086.6
